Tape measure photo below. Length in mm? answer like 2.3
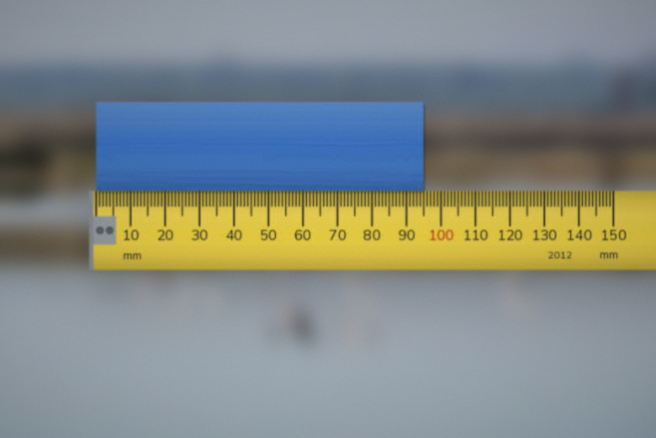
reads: 95
